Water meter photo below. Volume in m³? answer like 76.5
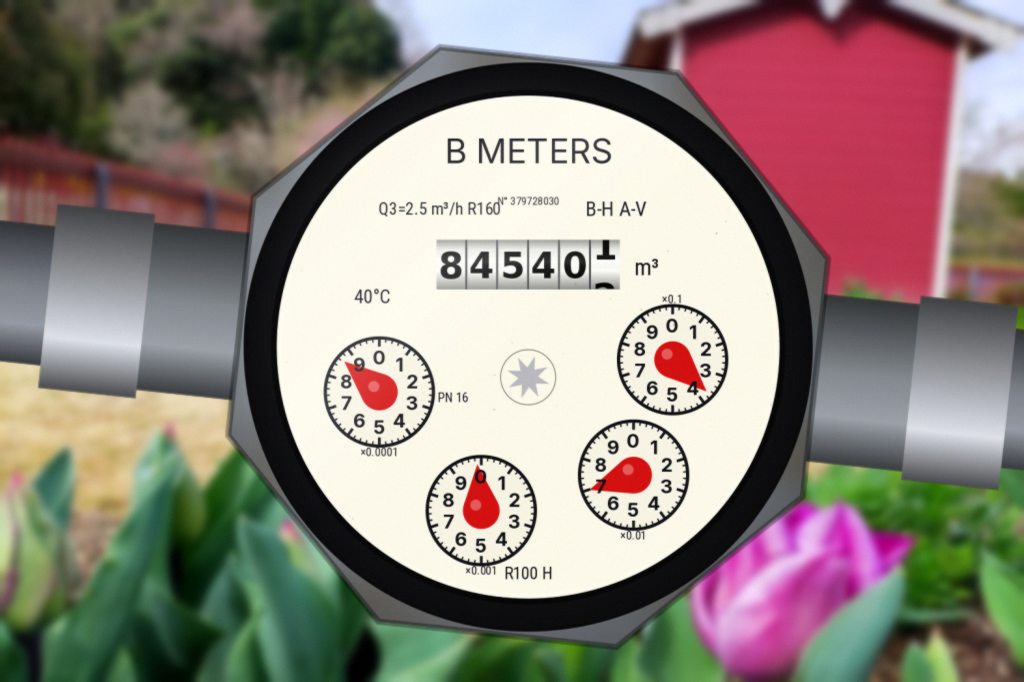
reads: 845401.3698
